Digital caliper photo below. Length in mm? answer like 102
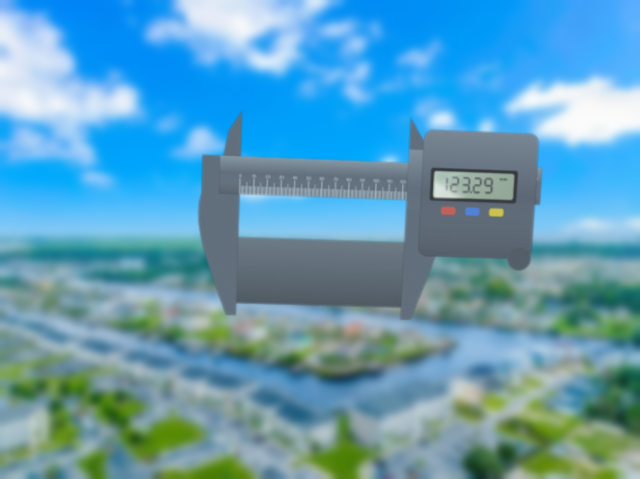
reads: 123.29
